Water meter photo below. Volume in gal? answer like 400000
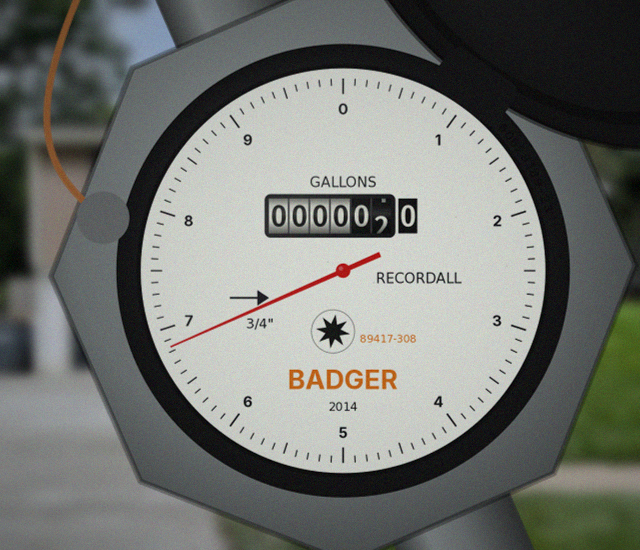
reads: 16.8
